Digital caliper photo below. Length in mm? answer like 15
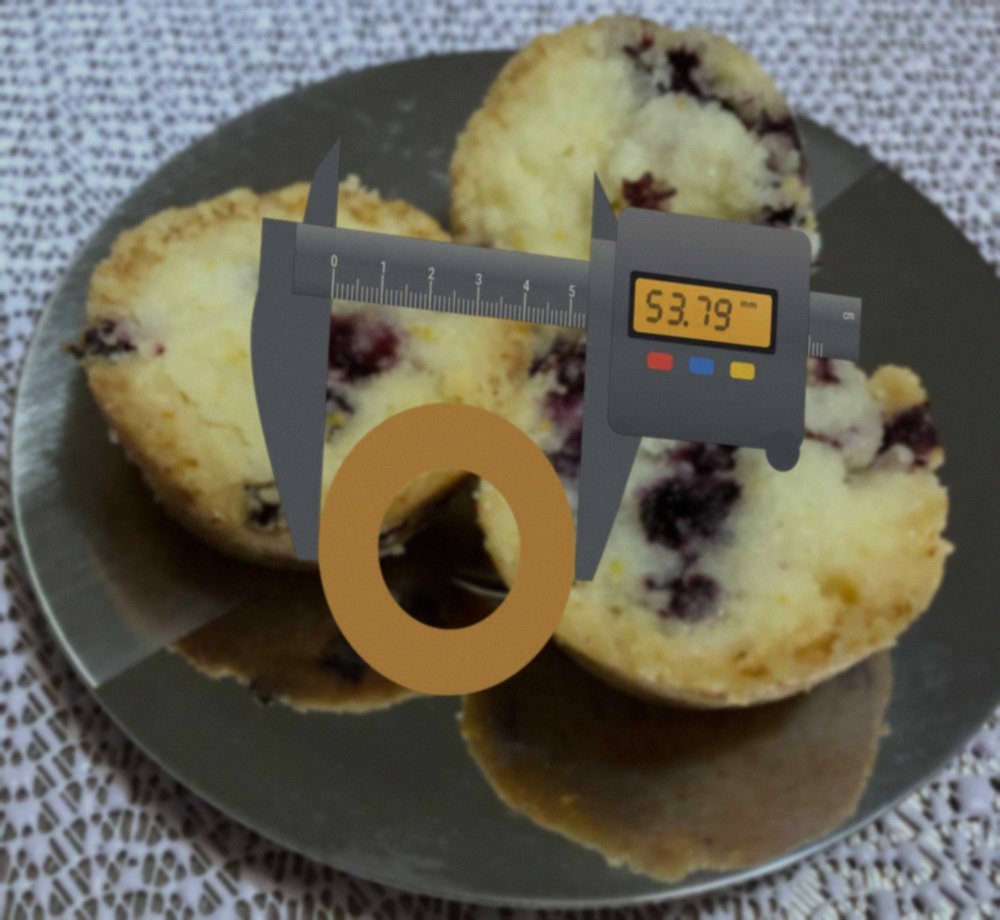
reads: 53.79
